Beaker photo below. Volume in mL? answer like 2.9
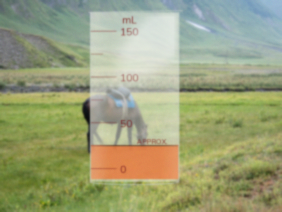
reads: 25
